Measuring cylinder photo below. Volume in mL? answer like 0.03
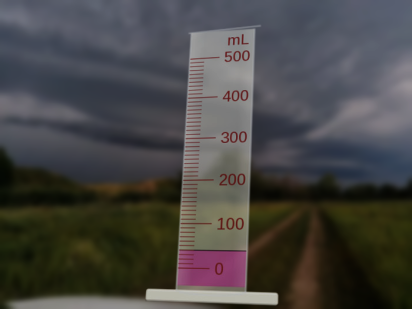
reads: 40
